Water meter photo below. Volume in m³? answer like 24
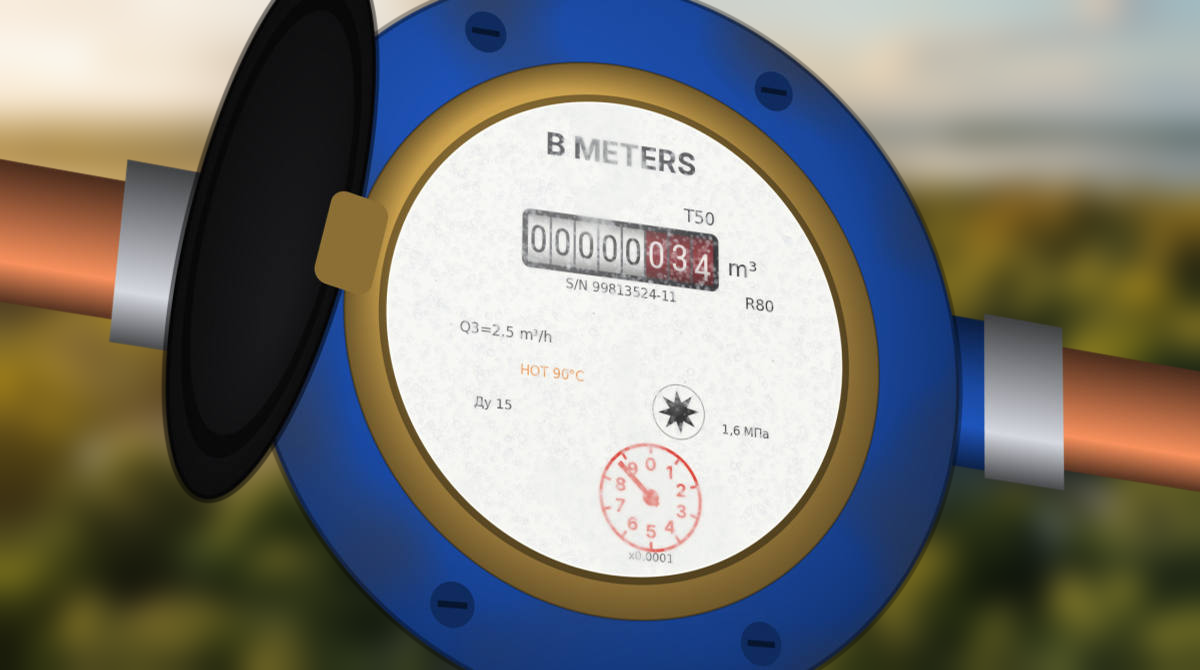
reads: 0.0338
